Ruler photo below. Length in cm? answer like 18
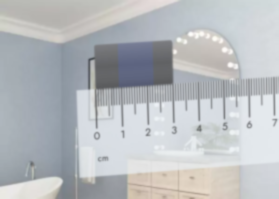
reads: 3
